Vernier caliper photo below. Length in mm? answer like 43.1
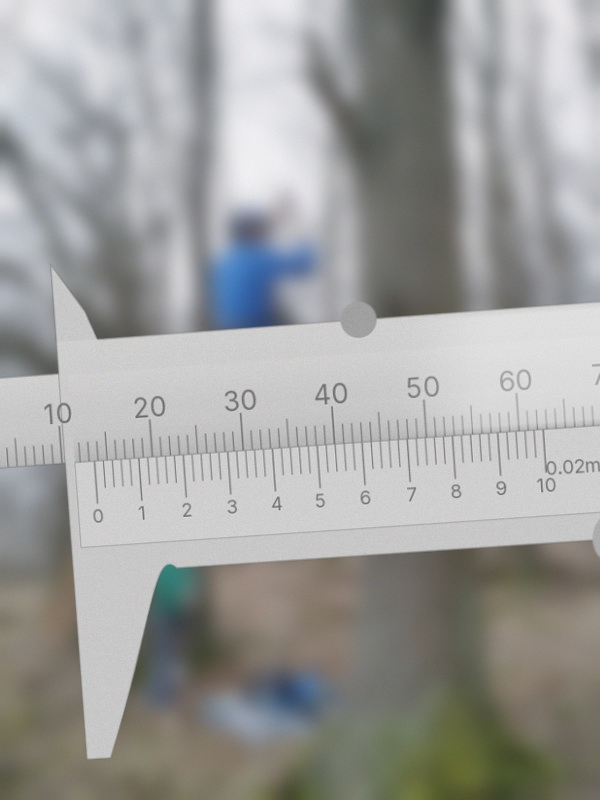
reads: 13.6
